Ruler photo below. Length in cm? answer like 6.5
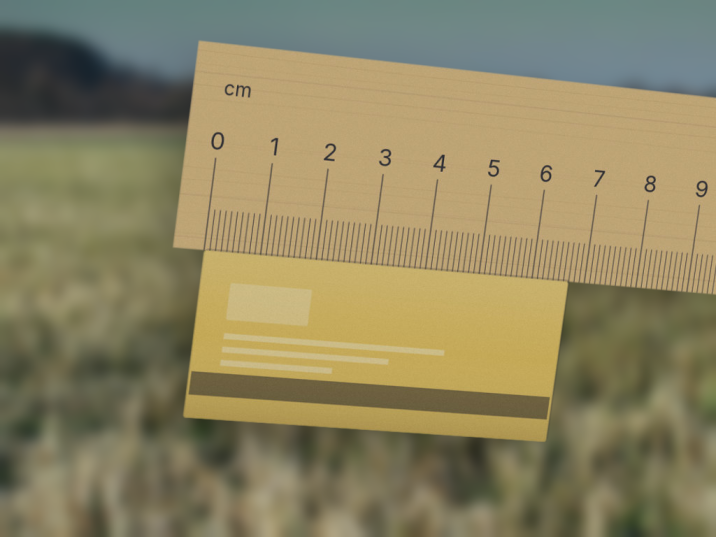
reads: 6.7
